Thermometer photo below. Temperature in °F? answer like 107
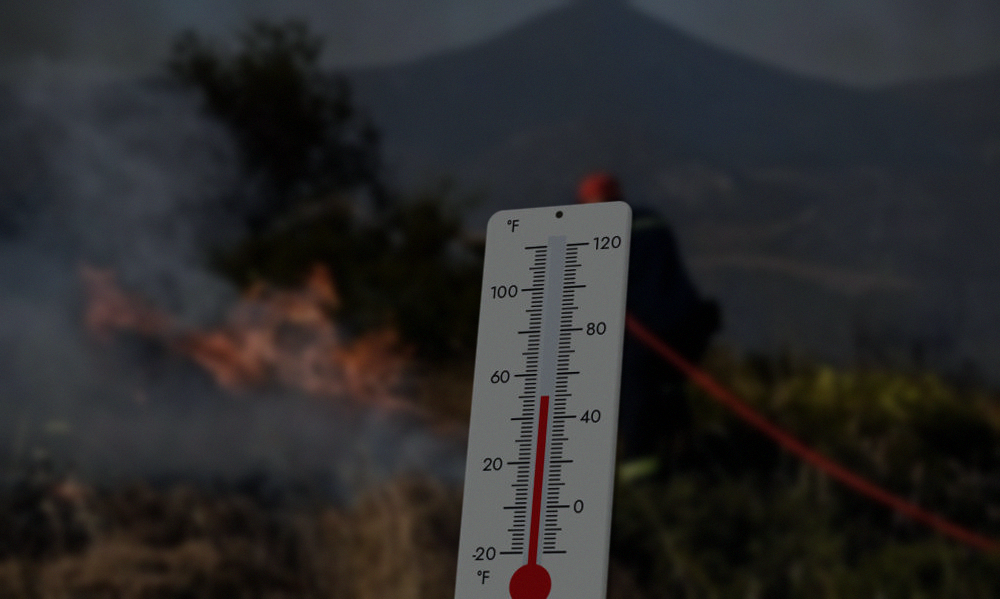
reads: 50
